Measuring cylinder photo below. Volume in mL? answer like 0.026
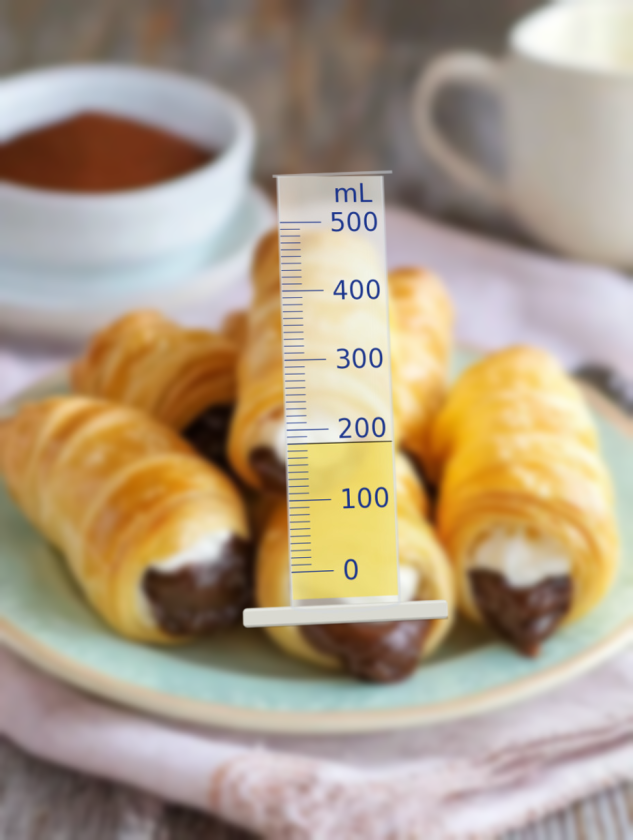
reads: 180
